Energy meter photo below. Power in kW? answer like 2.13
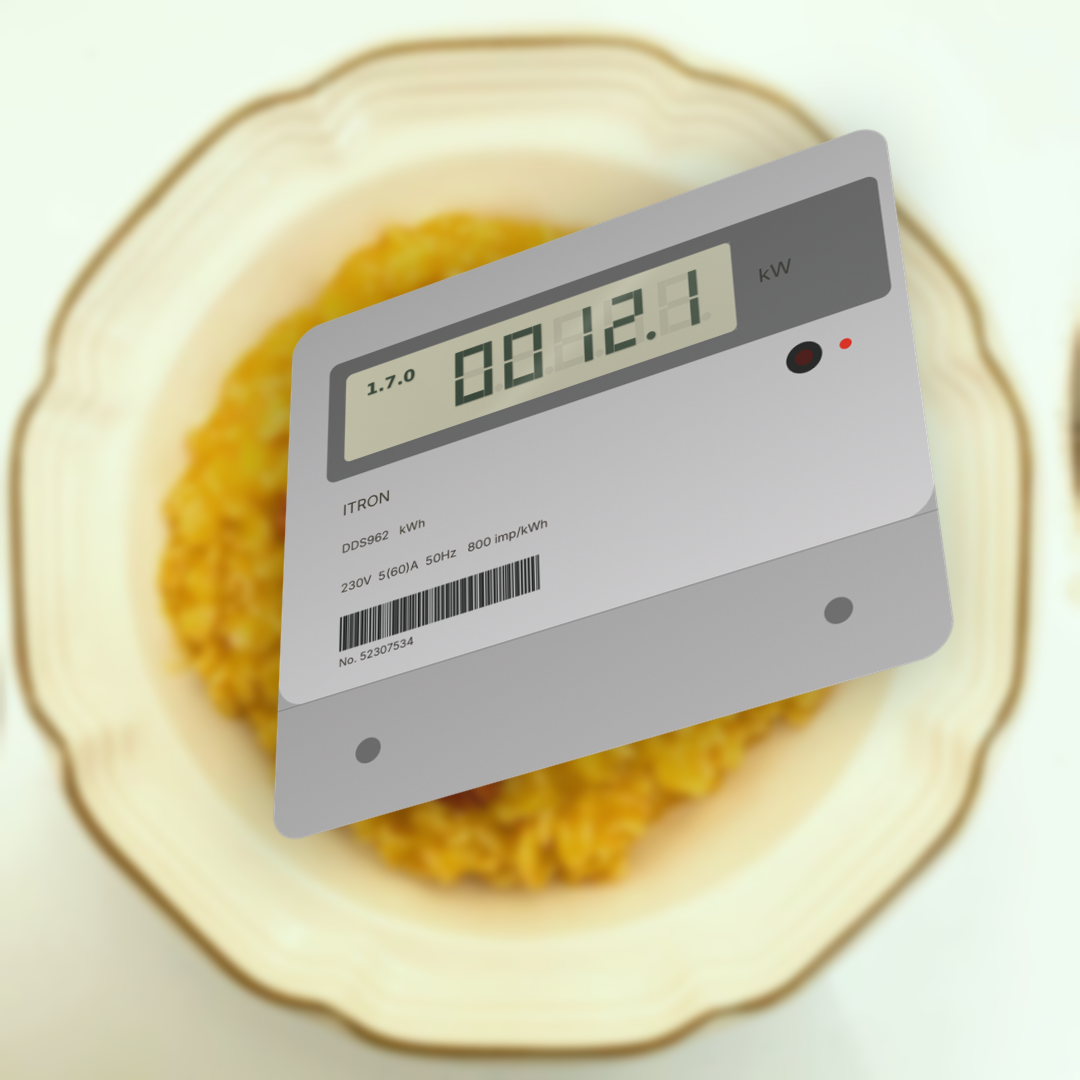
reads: 12.1
